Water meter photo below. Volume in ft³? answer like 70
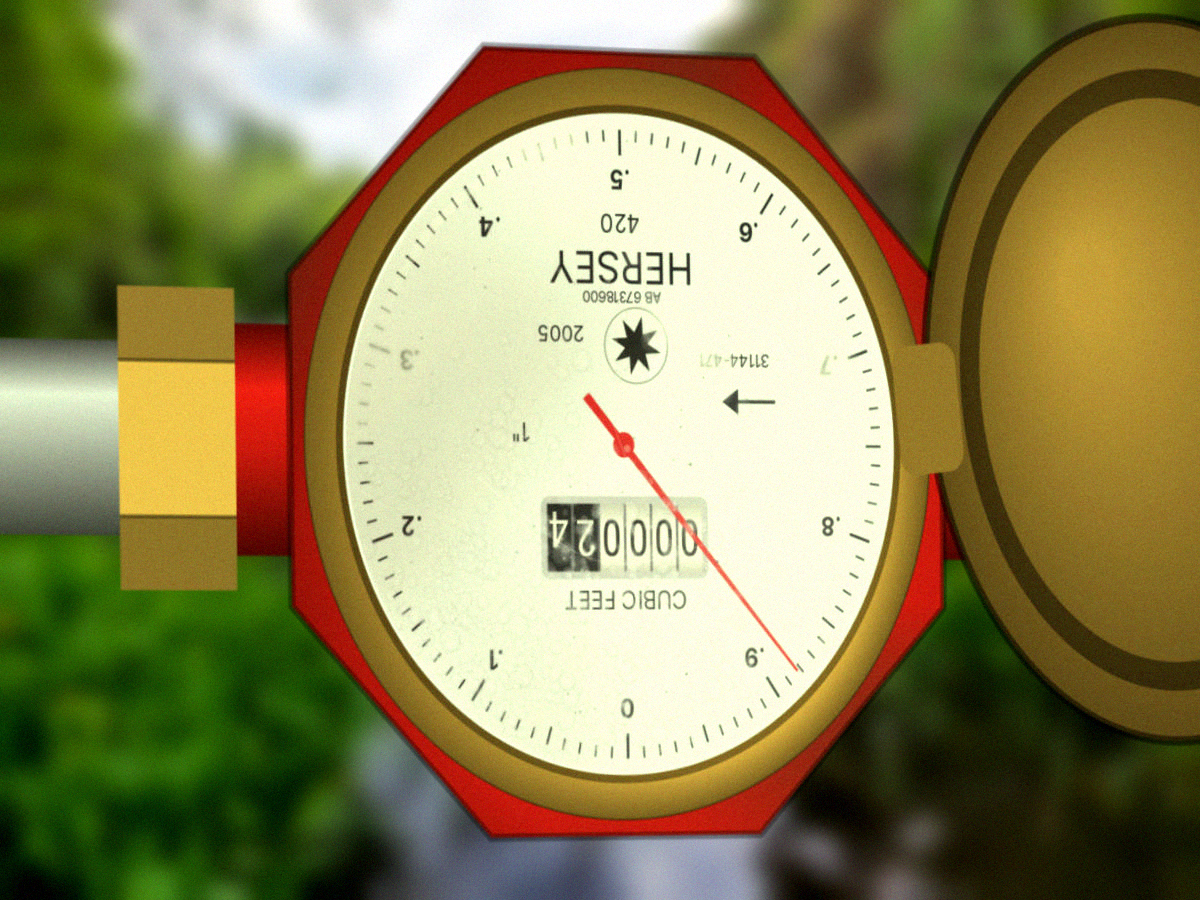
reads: 23.88
